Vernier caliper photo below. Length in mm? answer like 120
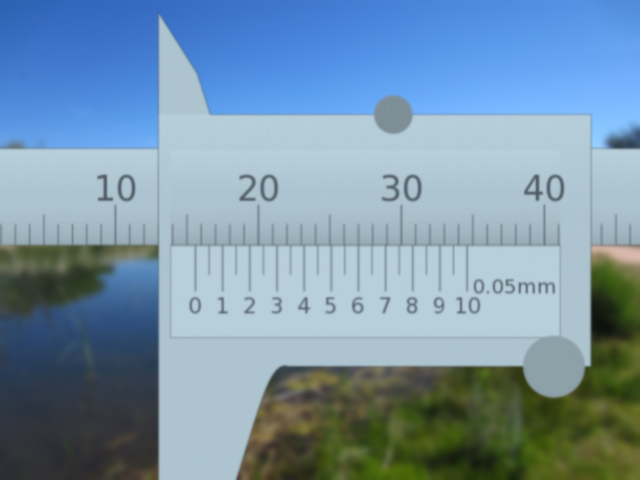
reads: 15.6
